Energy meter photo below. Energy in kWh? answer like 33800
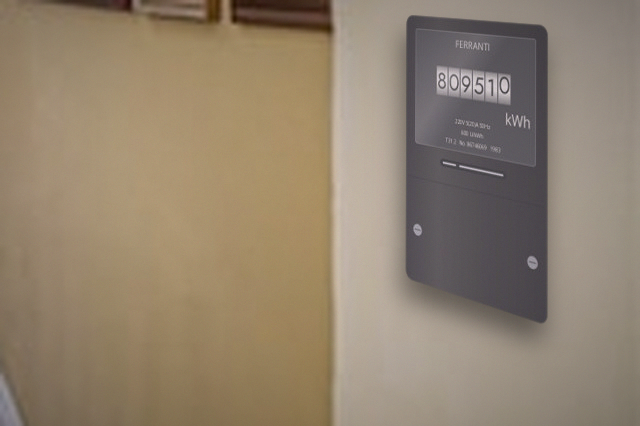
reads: 809510
